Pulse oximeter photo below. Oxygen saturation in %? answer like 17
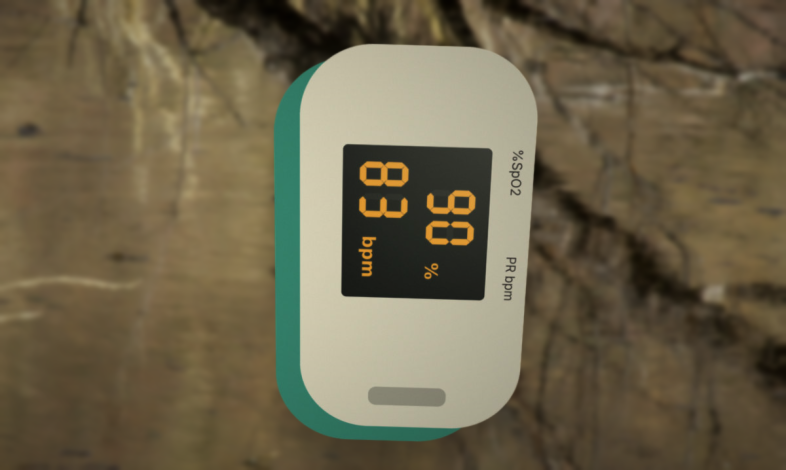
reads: 90
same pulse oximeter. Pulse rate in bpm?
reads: 83
